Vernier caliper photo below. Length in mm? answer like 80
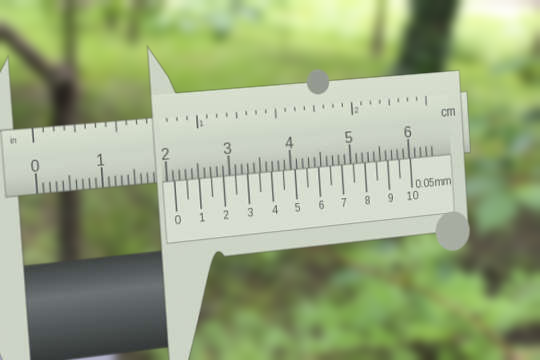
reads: 21.2
